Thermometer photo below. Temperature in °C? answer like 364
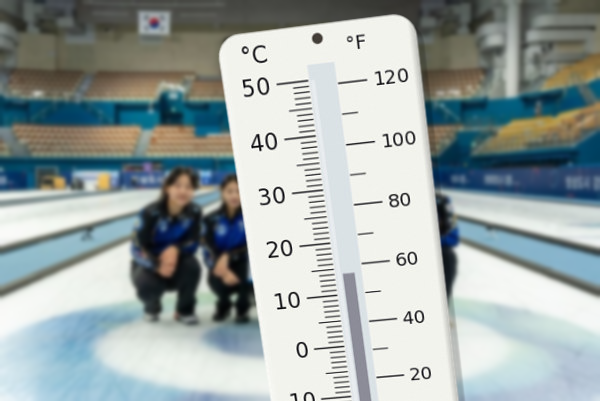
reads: 14
